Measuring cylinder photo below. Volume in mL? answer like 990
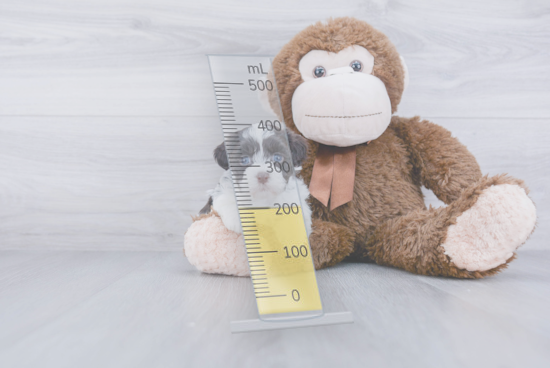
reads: 200
